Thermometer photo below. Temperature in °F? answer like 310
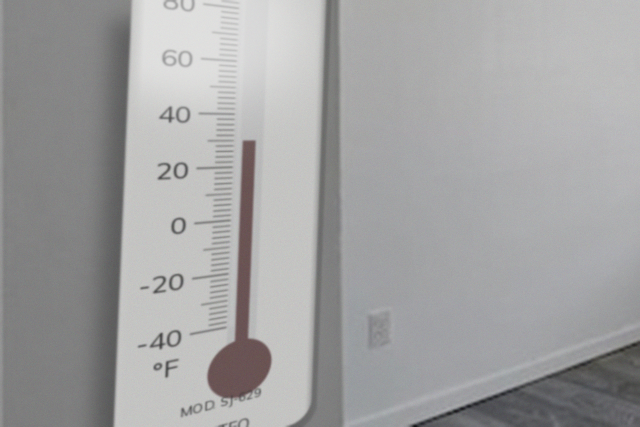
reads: 30
